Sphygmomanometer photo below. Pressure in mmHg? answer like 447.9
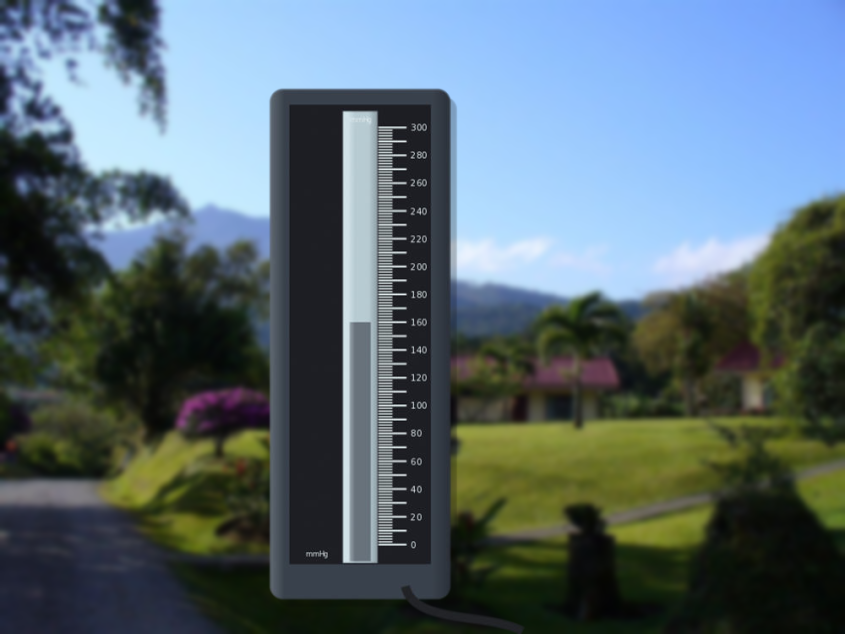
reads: 160
